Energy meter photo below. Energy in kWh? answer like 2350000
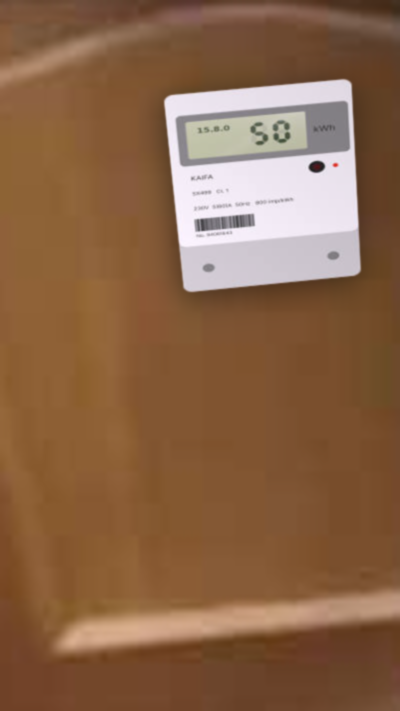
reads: 50
